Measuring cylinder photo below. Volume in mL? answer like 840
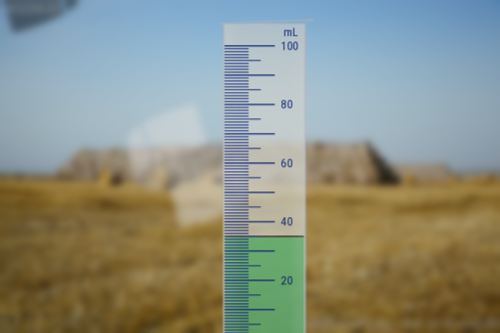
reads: 35
